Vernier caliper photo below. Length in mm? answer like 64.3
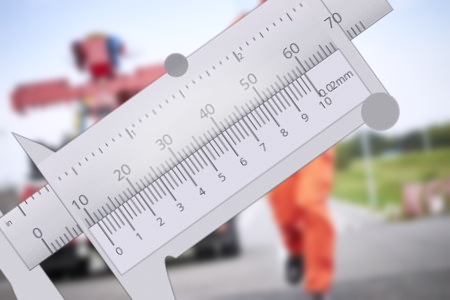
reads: 10.5
